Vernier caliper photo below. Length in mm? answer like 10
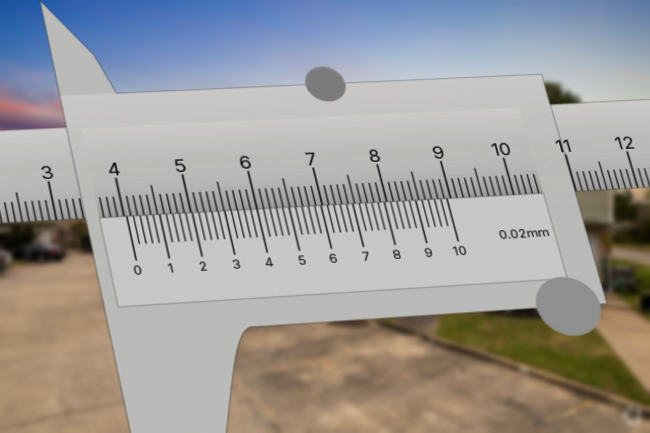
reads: 40.4
